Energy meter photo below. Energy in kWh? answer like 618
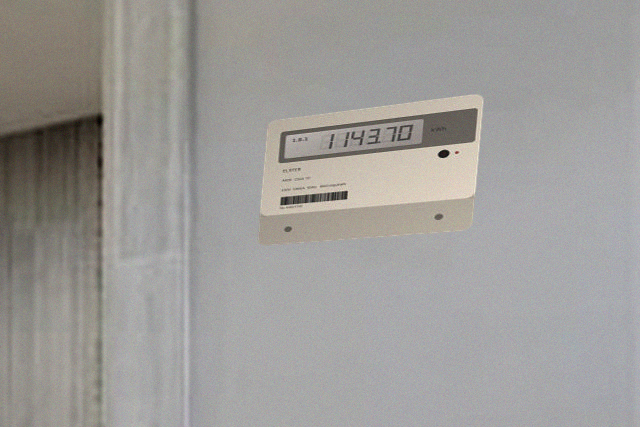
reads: 1143.70
